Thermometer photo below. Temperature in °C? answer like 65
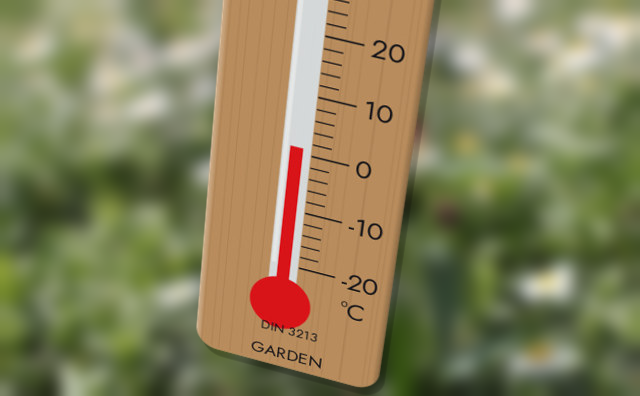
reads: 1
